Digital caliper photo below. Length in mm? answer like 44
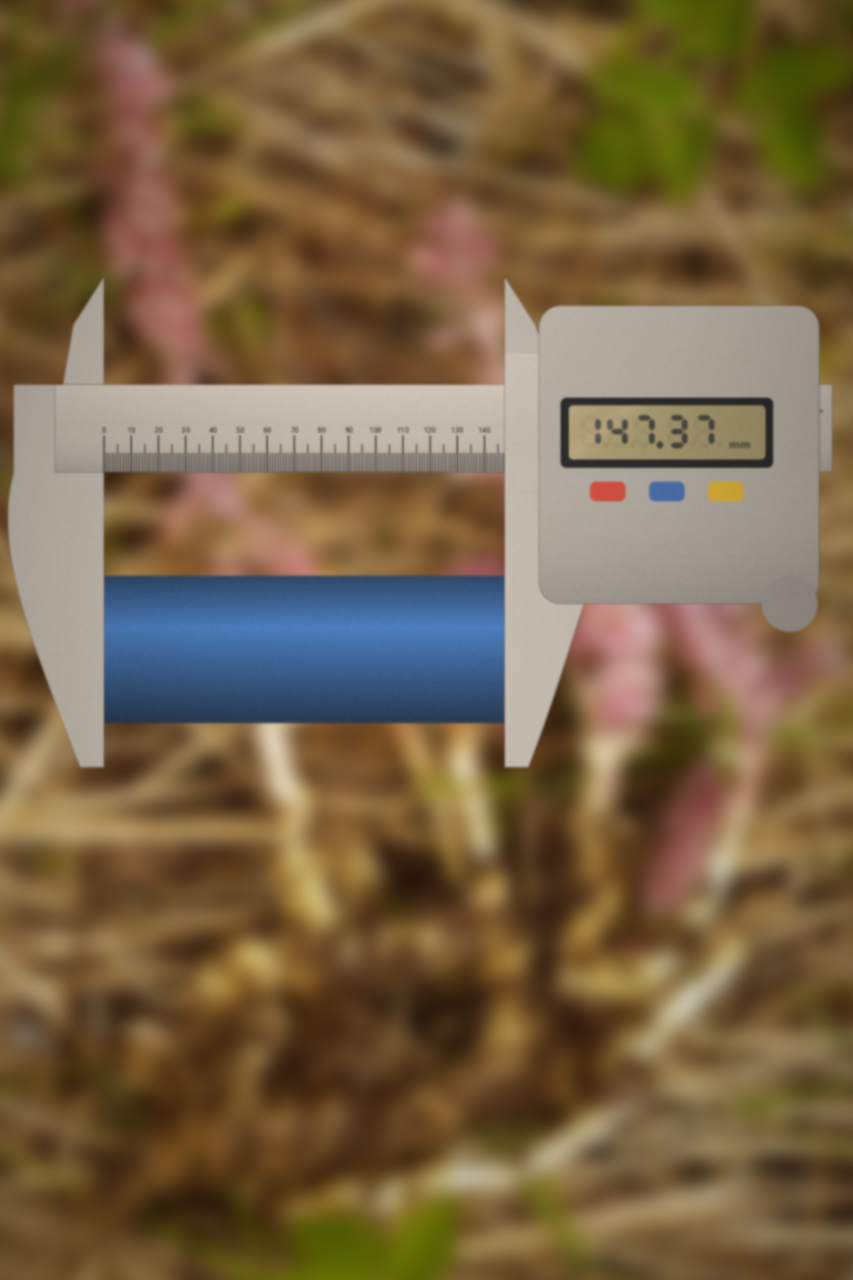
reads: 147.37
